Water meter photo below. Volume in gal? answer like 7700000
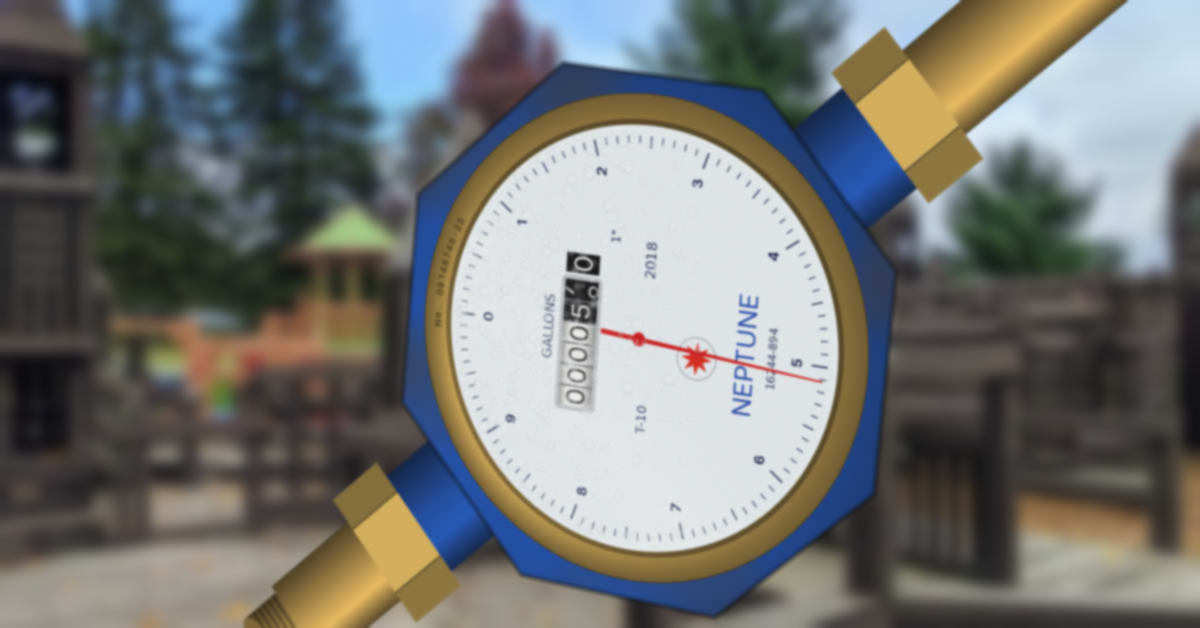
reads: 575.1
